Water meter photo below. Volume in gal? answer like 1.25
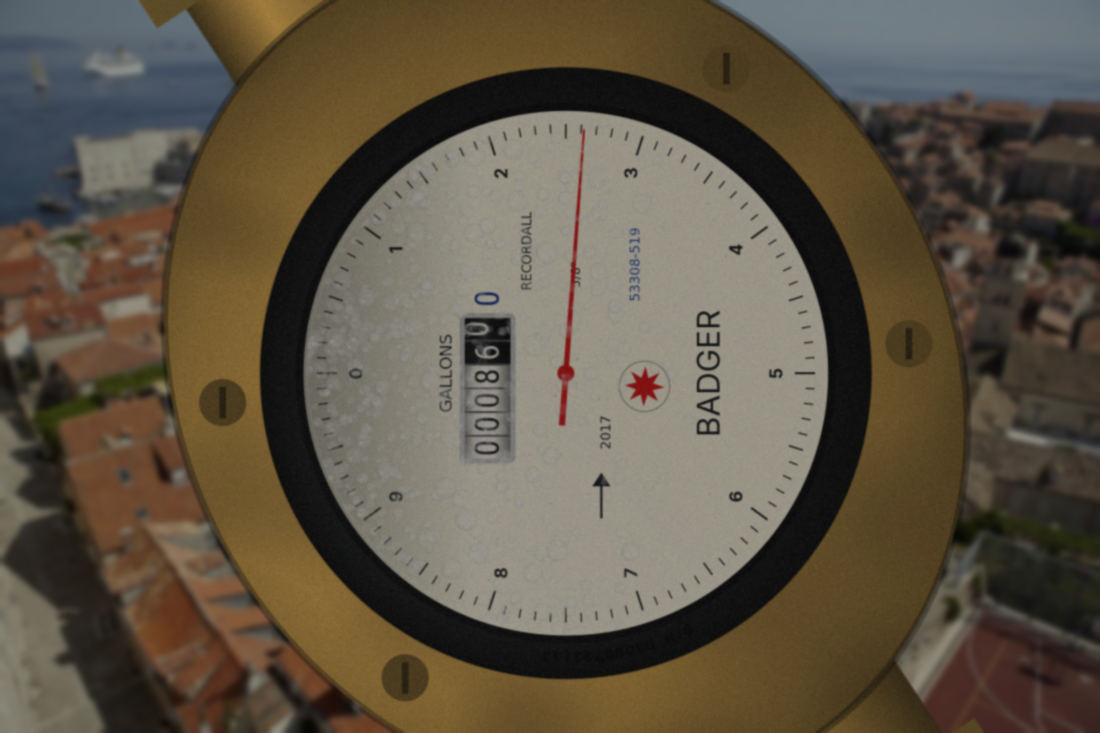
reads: 8602.6
